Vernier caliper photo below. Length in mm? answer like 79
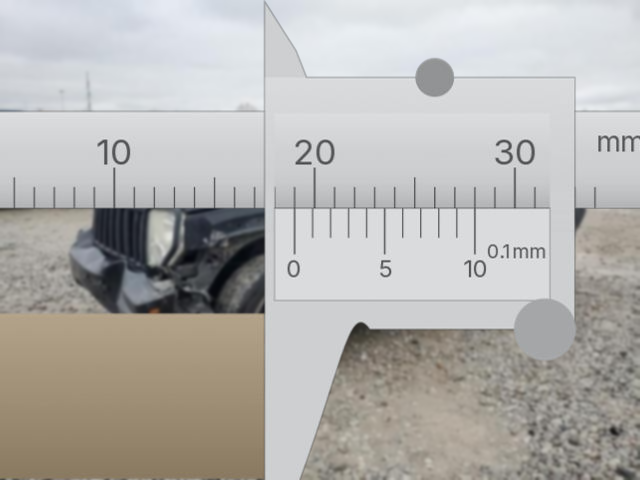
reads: 19.0
